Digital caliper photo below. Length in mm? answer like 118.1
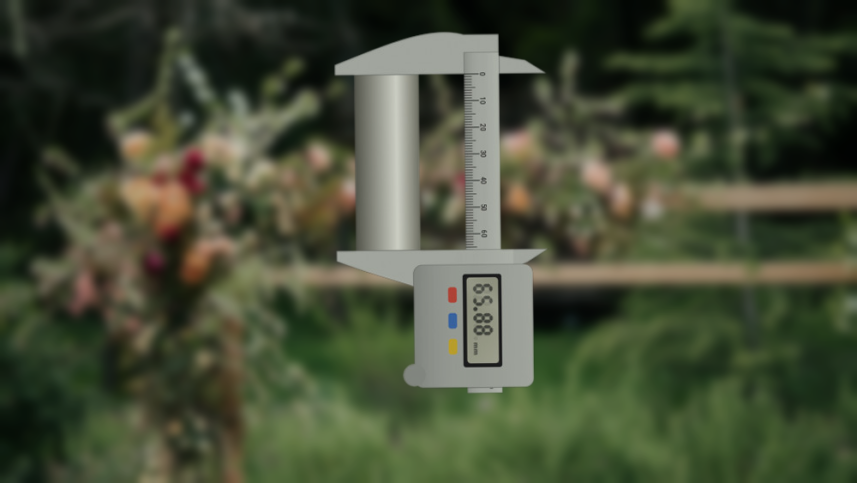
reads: 65.88
